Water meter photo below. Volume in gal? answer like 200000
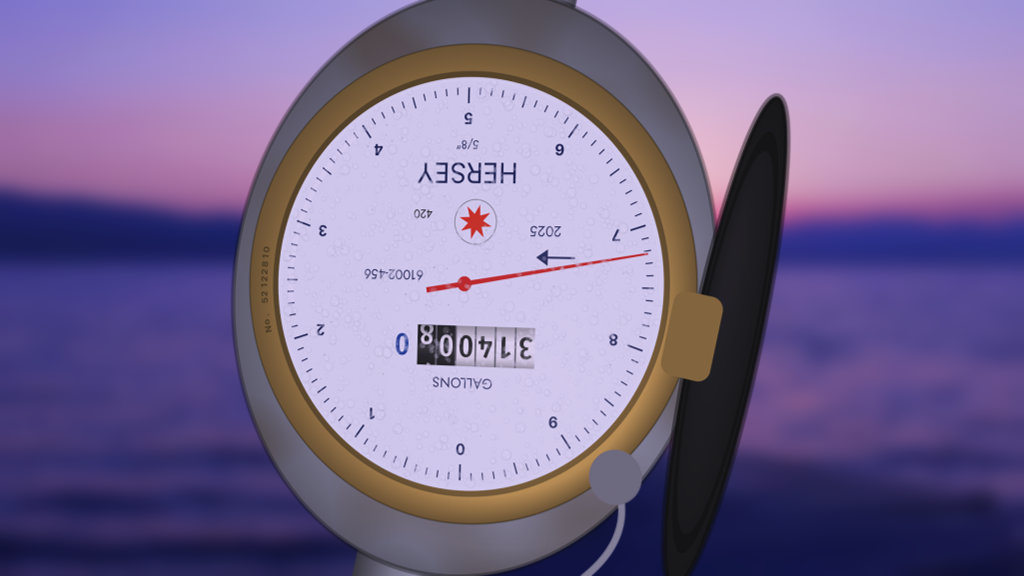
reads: 3140077.2
